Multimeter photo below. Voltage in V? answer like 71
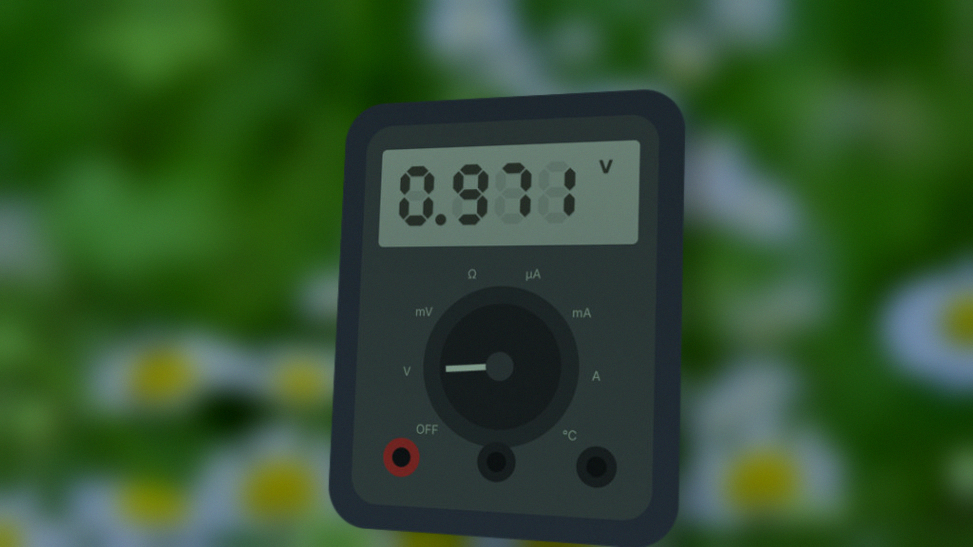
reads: 0.971
